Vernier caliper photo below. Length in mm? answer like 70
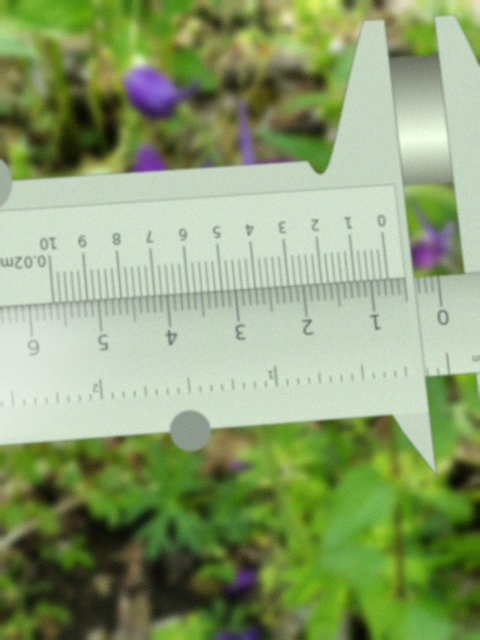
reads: 7.5
